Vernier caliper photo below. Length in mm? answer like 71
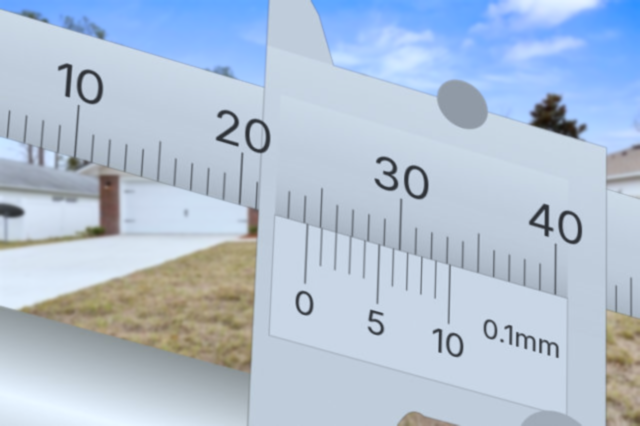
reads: 24.2
